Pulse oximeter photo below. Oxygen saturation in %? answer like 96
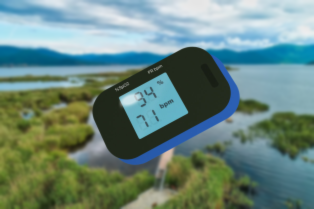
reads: 94
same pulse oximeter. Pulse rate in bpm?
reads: 71
